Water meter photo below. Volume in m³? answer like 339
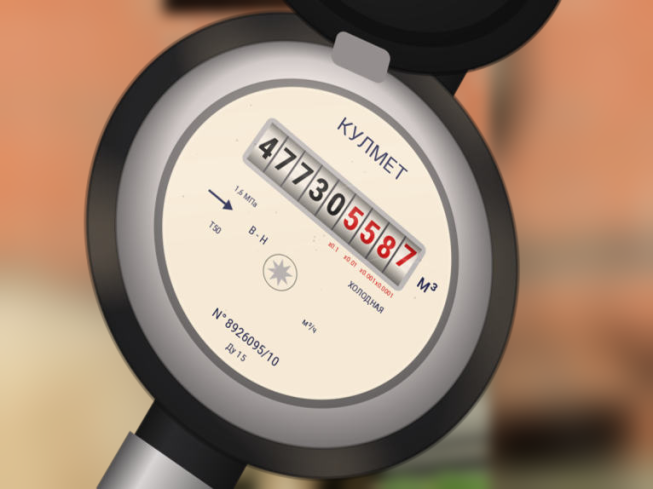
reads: 47730.5587
